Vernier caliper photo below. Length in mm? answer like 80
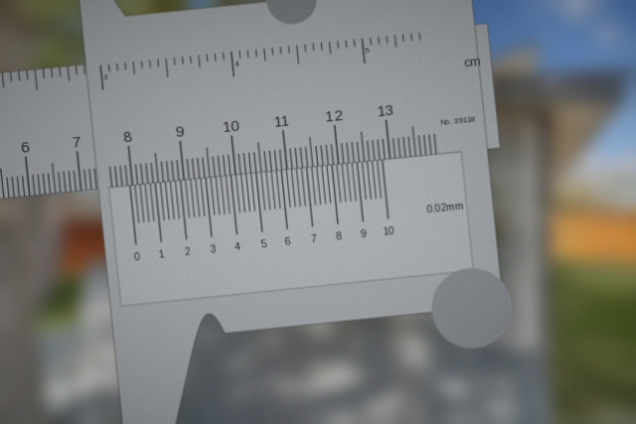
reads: 79.5
